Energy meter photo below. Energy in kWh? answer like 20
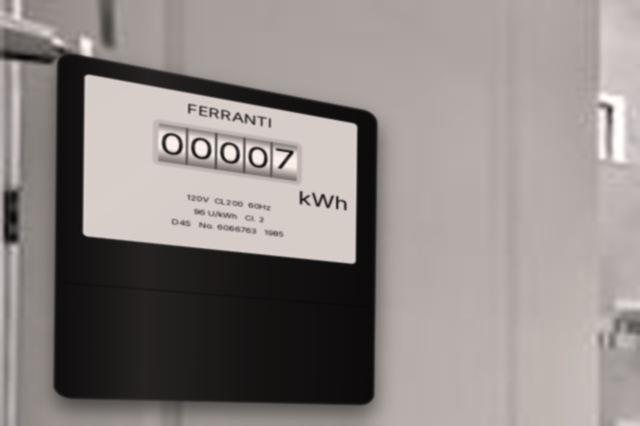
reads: 7
